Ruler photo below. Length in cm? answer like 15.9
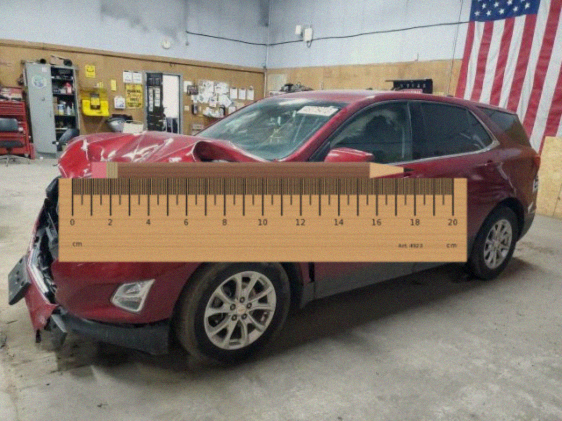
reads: 17
